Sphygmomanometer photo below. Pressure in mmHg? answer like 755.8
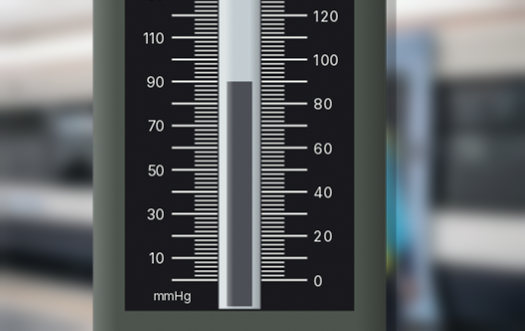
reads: 90
